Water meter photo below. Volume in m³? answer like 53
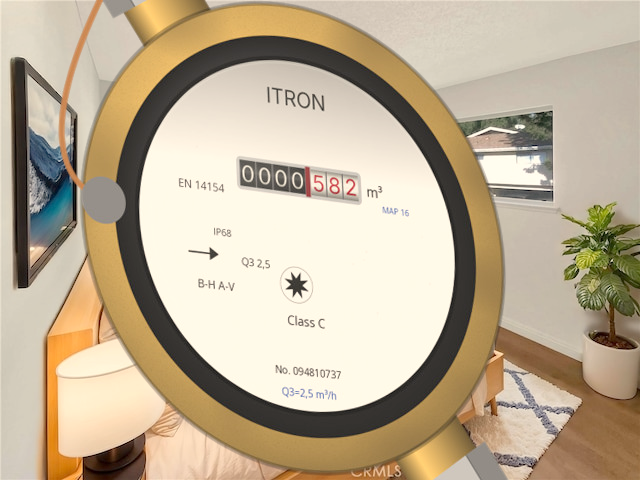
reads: 0.582
